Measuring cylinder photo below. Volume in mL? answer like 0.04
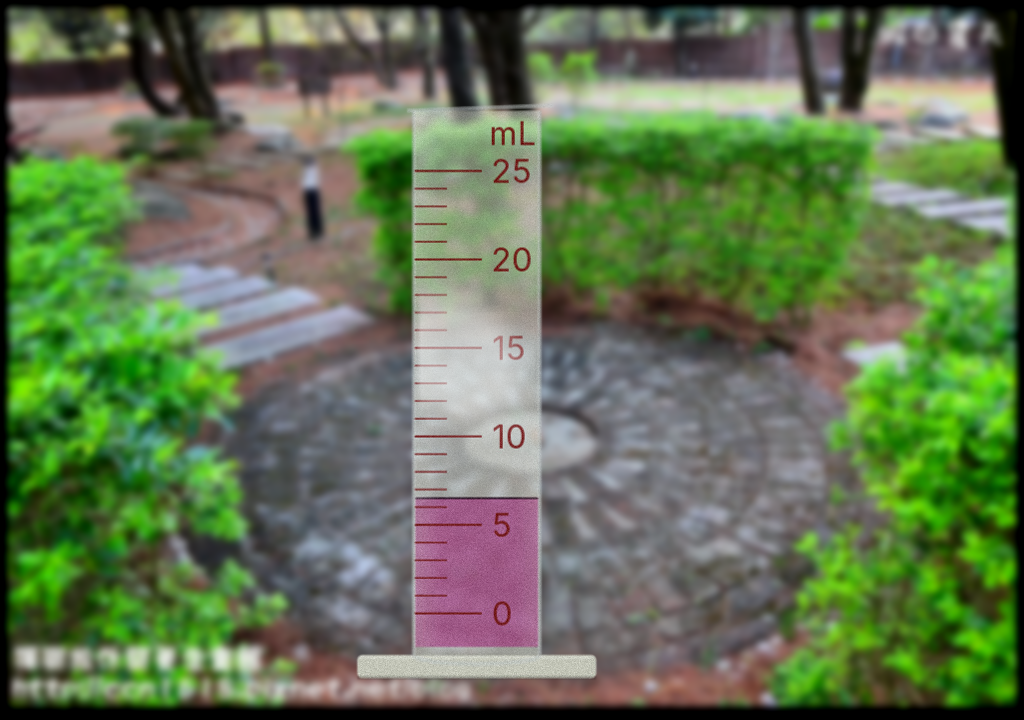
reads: 6.5
